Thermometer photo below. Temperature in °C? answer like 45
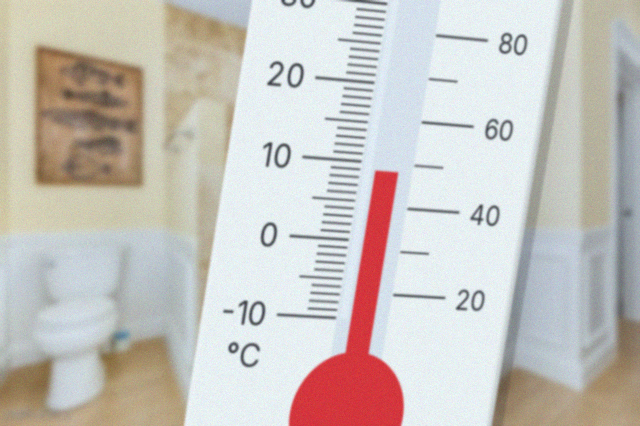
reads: 9
